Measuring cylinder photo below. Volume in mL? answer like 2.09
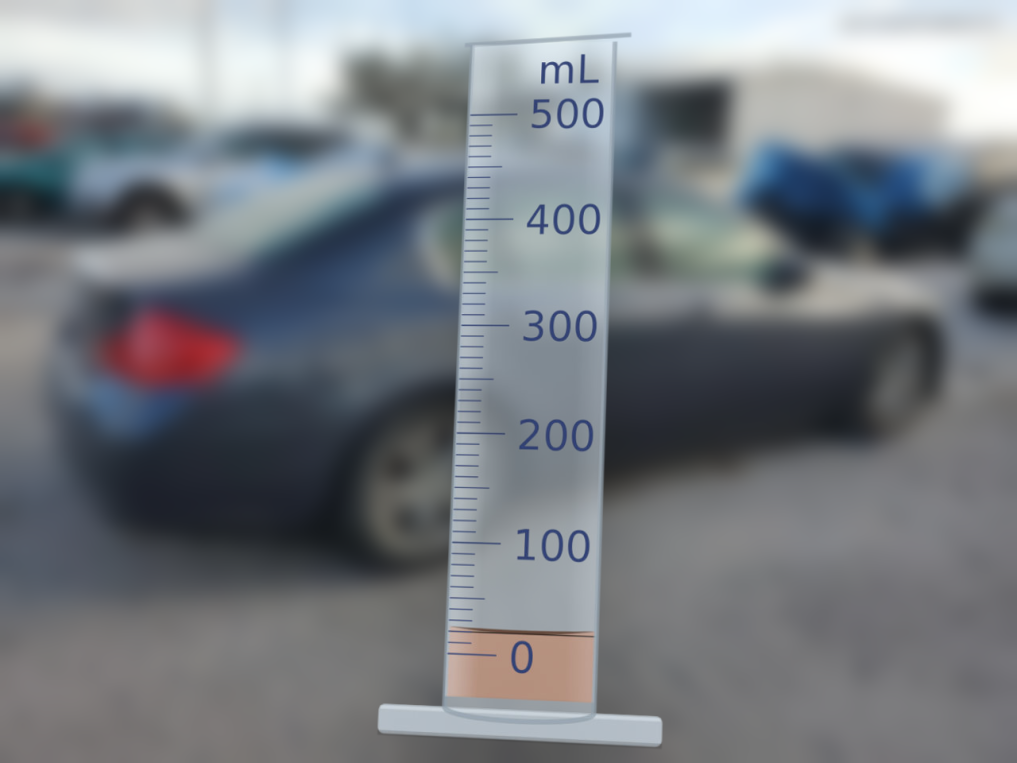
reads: 20
